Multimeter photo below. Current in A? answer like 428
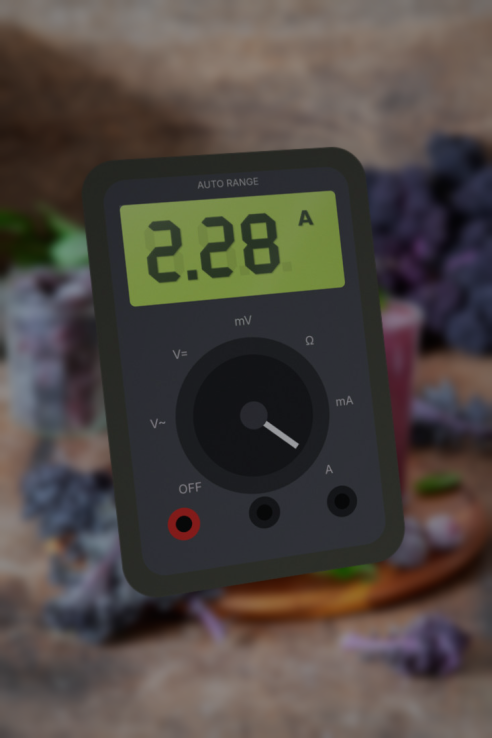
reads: 2.28
